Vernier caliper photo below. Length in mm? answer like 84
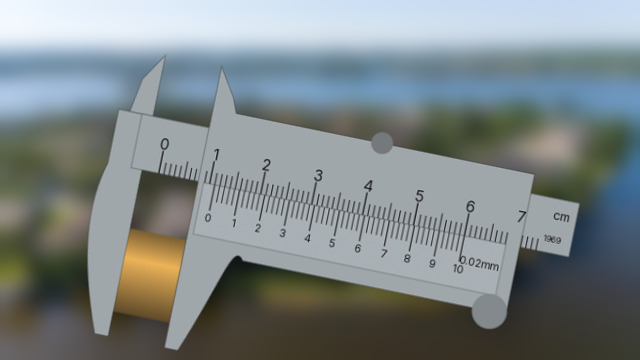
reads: 11.0
